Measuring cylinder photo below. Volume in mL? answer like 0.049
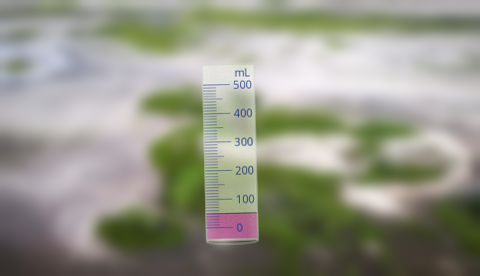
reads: 50
